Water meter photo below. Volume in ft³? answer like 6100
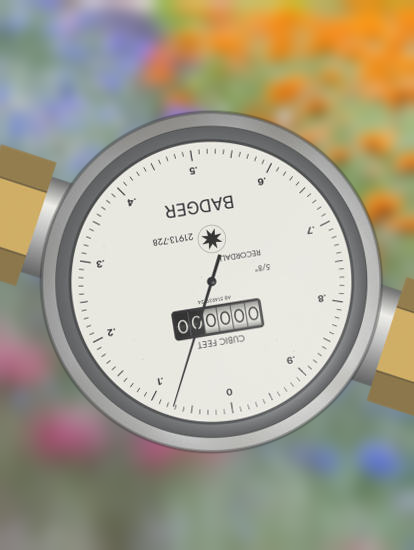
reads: 0.07
